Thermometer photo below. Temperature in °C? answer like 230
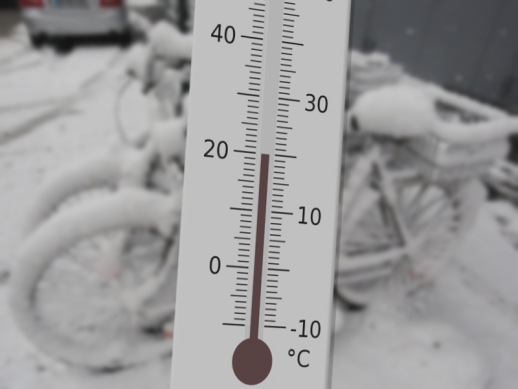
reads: 20
